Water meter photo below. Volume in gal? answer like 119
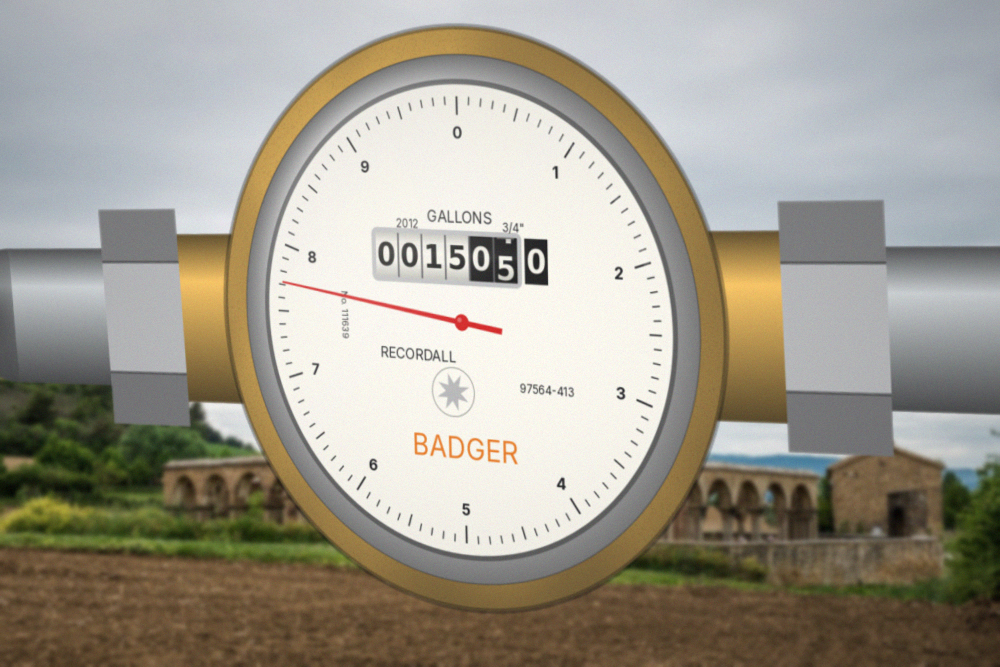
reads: 15047.7
